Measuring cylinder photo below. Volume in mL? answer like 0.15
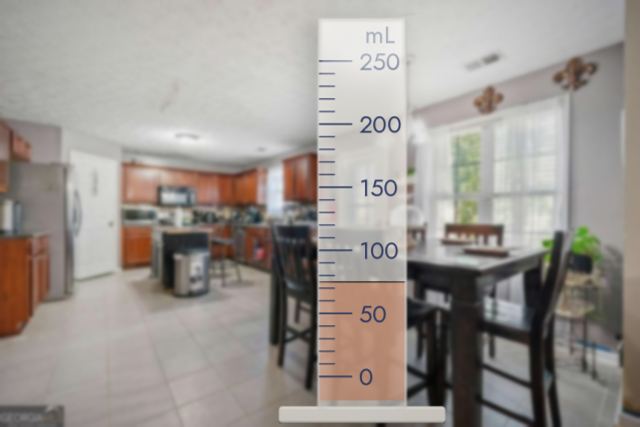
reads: 75
